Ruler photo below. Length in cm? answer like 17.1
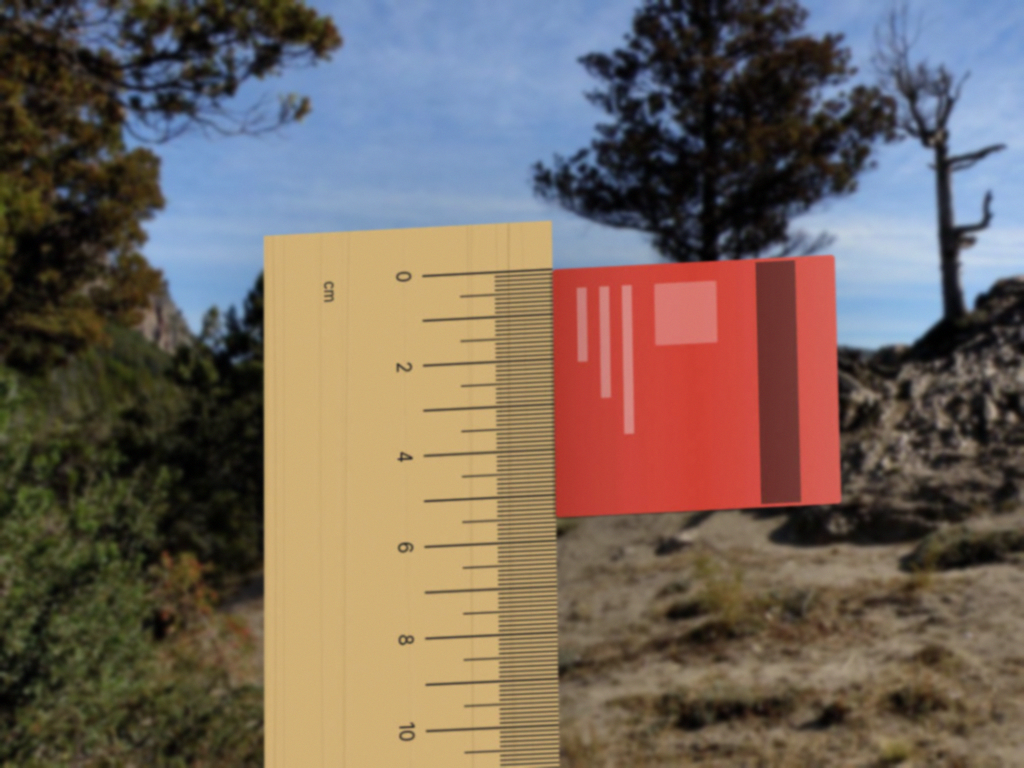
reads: 5.5
